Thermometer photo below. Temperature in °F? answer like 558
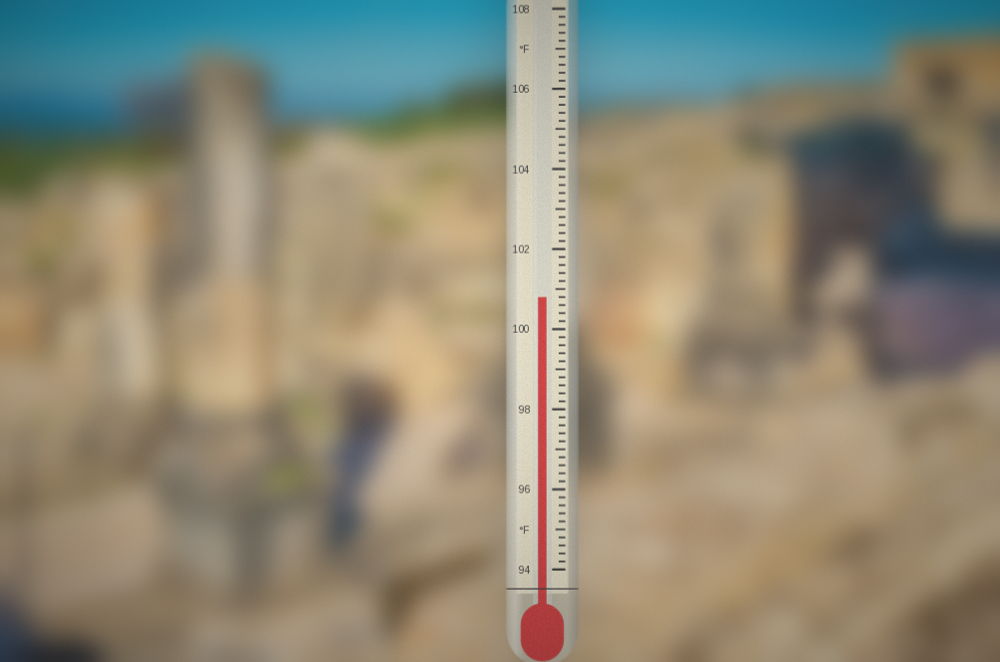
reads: 100.8
